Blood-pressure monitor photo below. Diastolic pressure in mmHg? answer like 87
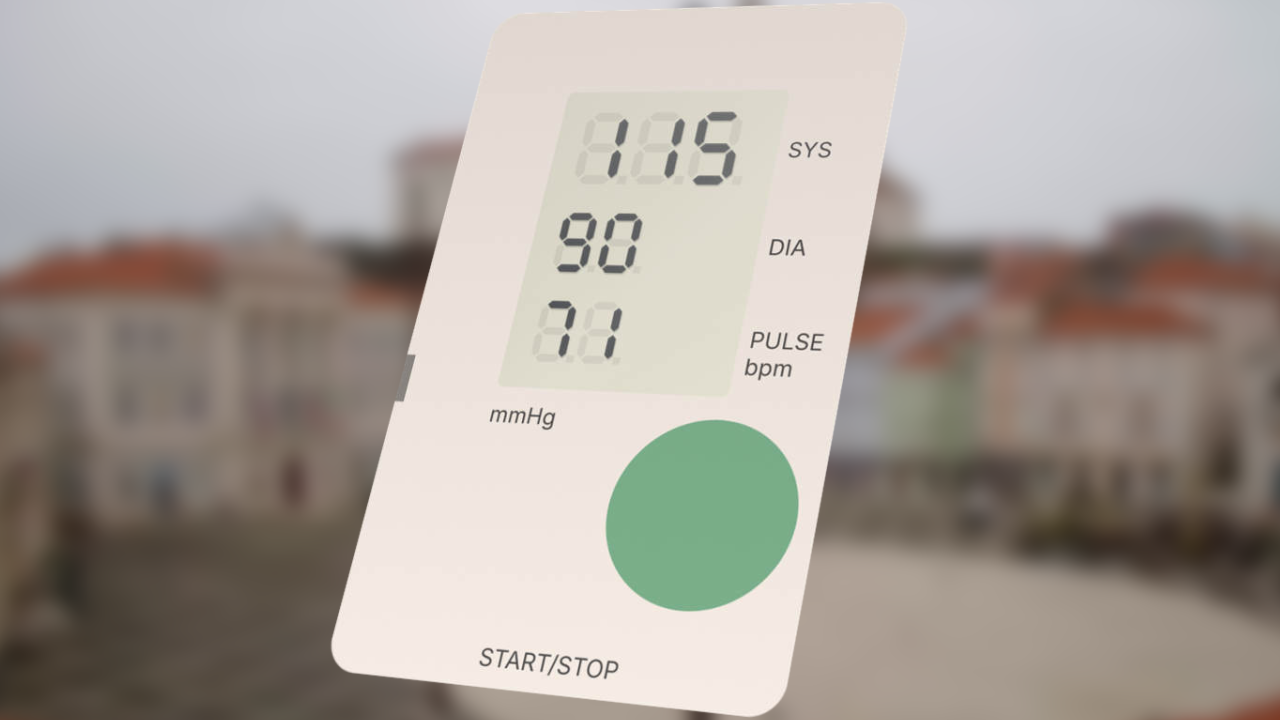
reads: 90
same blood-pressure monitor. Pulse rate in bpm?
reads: 71
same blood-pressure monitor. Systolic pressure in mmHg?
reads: 115
